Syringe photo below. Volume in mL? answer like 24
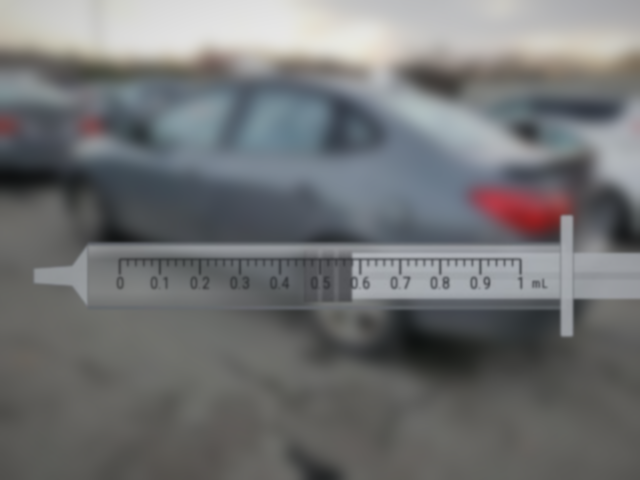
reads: 0.46
